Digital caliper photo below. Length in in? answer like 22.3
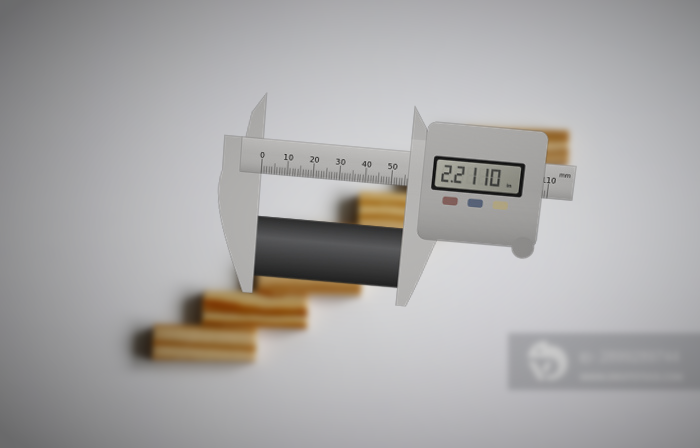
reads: 2.2110
